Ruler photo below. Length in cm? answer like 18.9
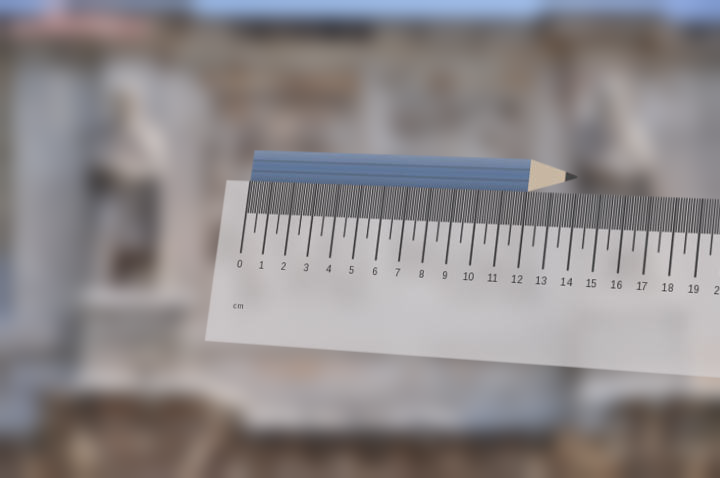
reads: 14
